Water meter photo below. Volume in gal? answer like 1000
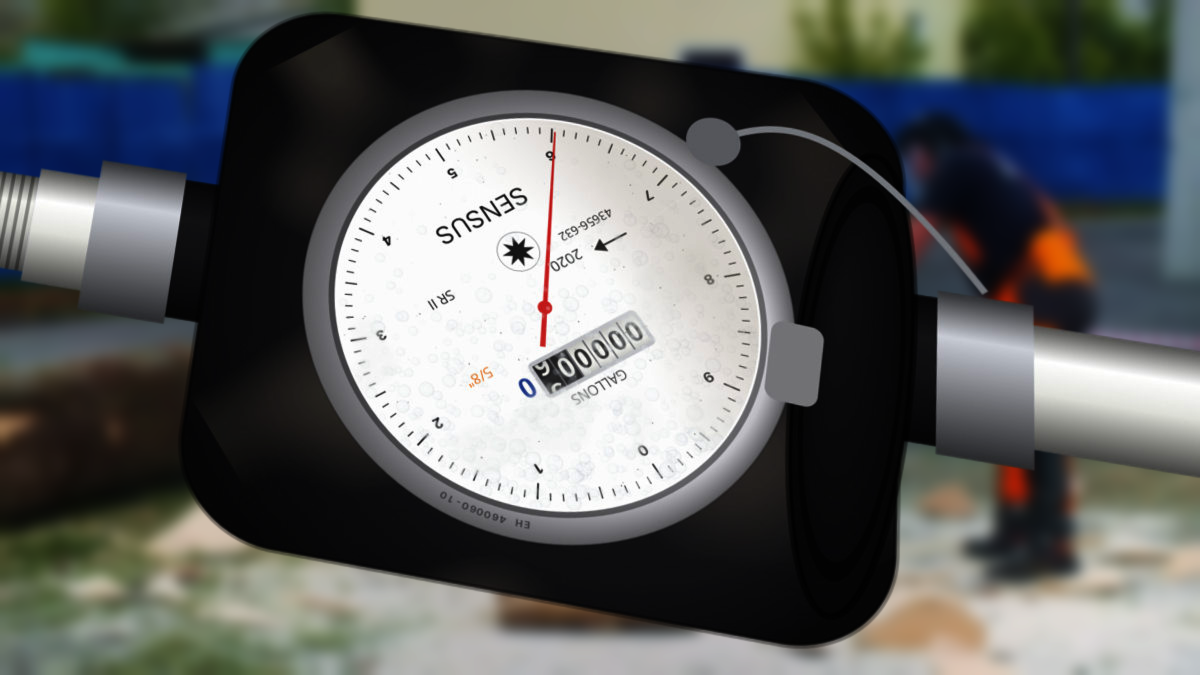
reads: 56.0
